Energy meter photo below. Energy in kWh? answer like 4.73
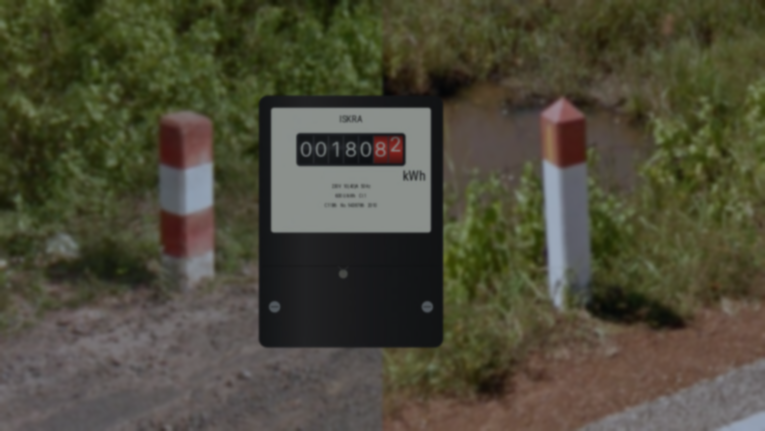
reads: 180.82
